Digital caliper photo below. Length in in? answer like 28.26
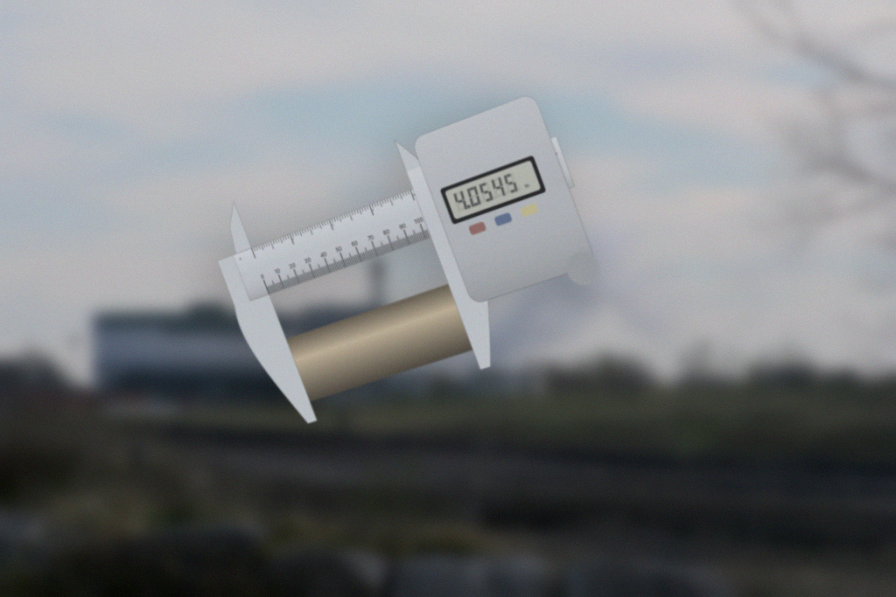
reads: 4.0545
